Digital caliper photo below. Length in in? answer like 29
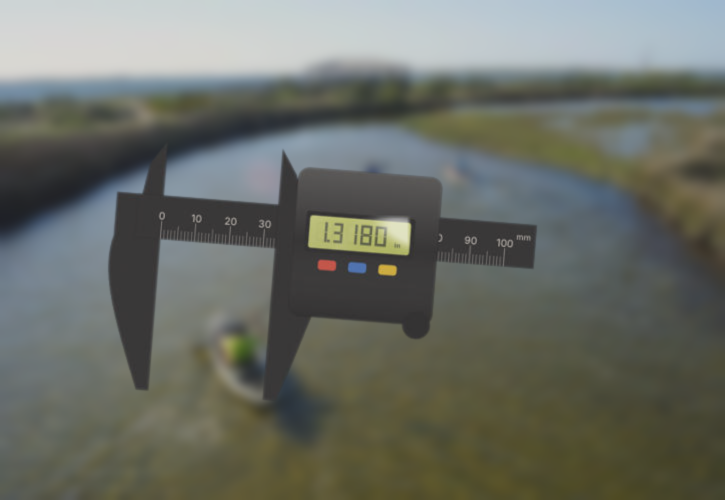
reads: 1.3180
